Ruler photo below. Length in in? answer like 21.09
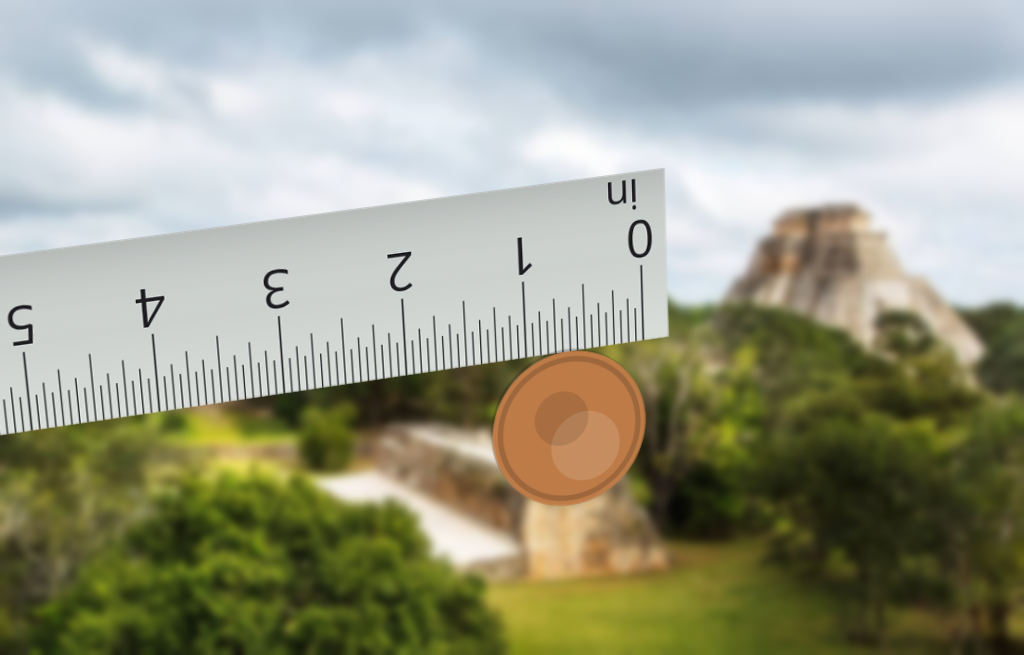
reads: 1.3125
